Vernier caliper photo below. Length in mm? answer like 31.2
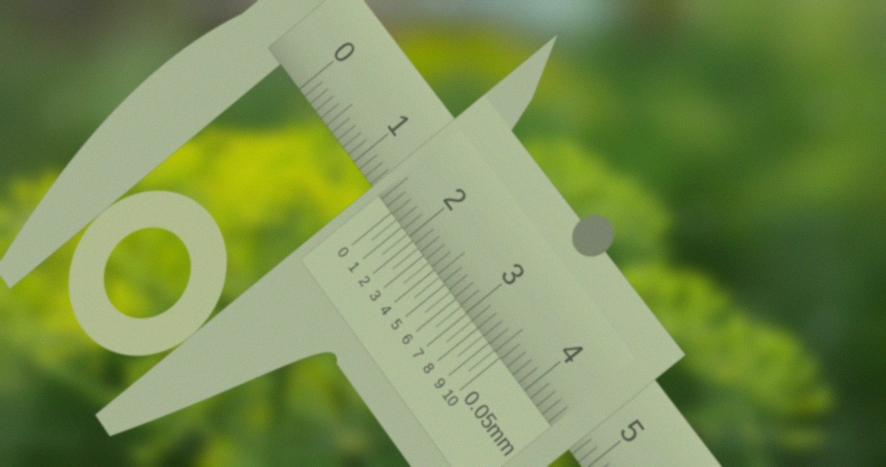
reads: 16.8
